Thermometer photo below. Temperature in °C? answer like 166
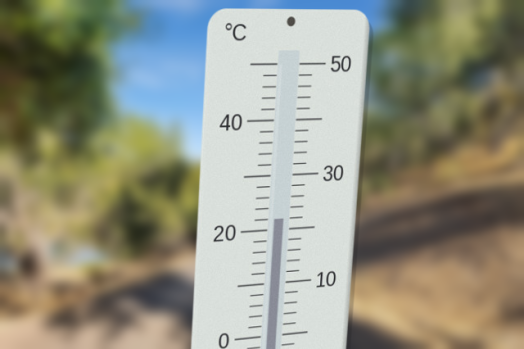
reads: 22
